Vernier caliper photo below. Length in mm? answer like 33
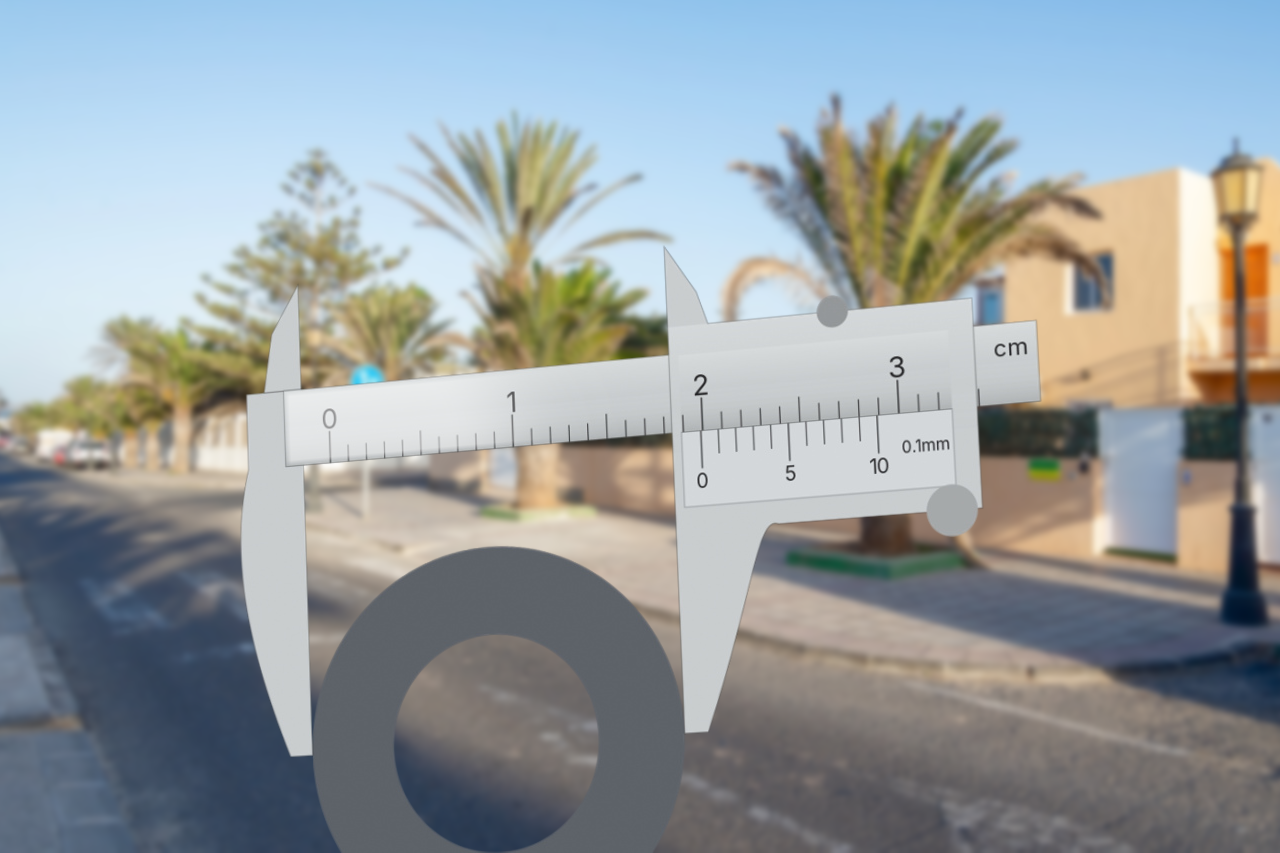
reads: 19.9
